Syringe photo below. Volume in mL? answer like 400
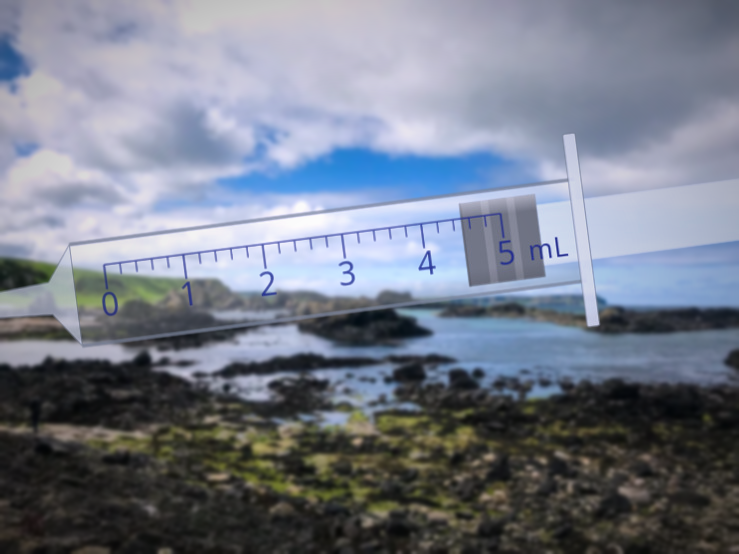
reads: 4.5
